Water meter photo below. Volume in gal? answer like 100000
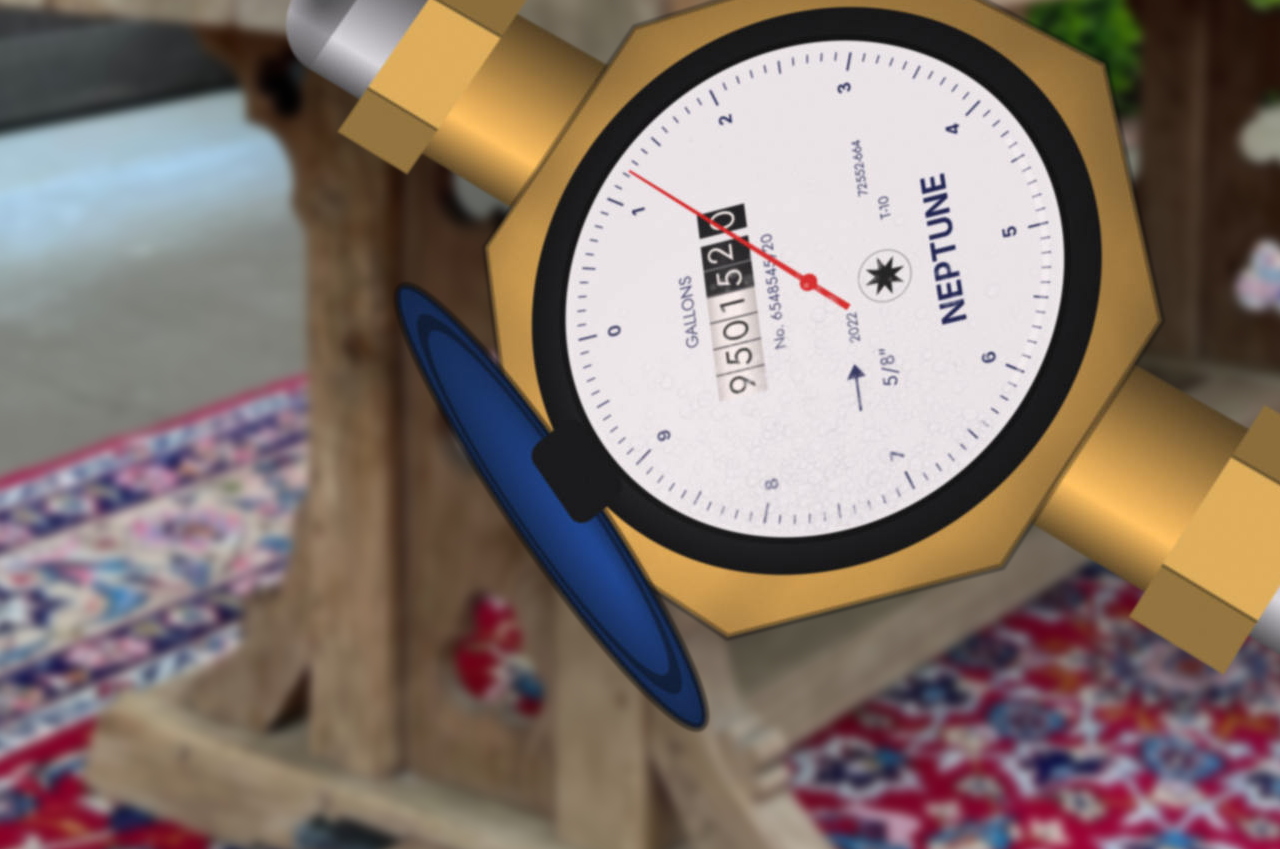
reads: 9501521.2
